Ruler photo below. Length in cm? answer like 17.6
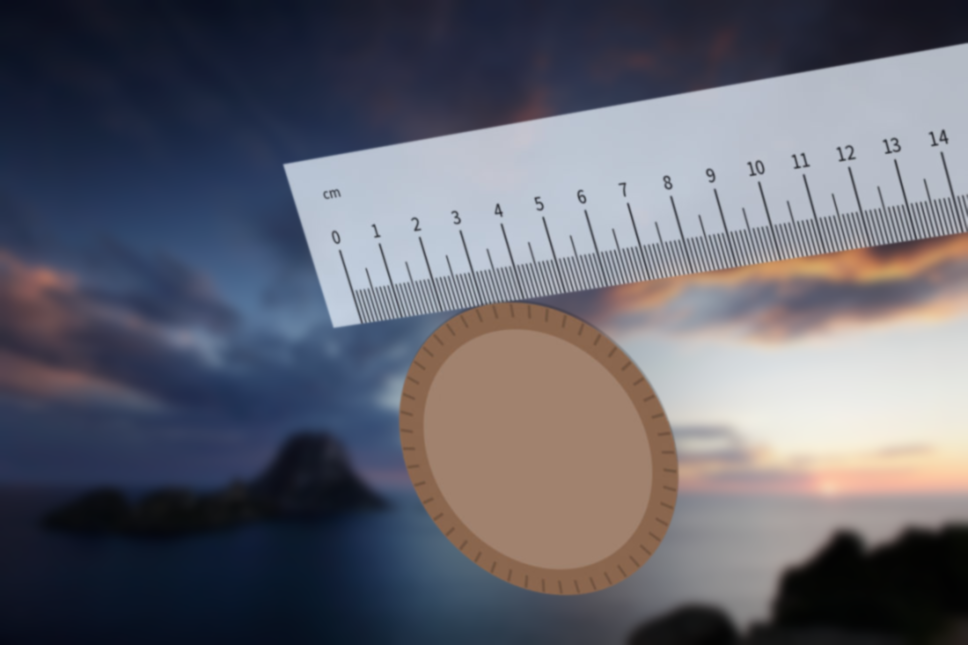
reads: 6.5
